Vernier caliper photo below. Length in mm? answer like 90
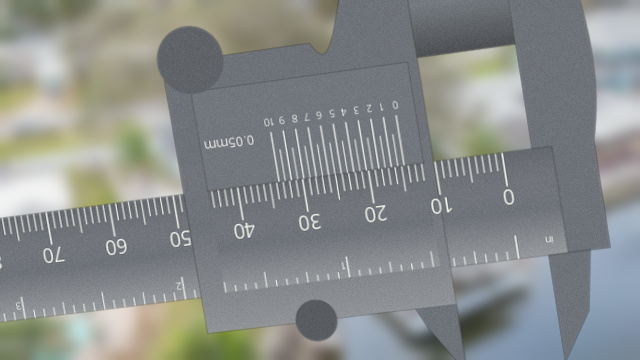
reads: 14.6
